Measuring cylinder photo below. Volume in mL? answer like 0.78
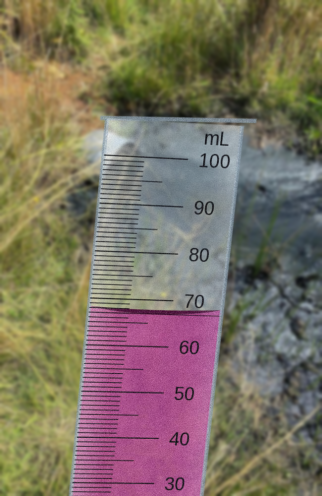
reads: 67
